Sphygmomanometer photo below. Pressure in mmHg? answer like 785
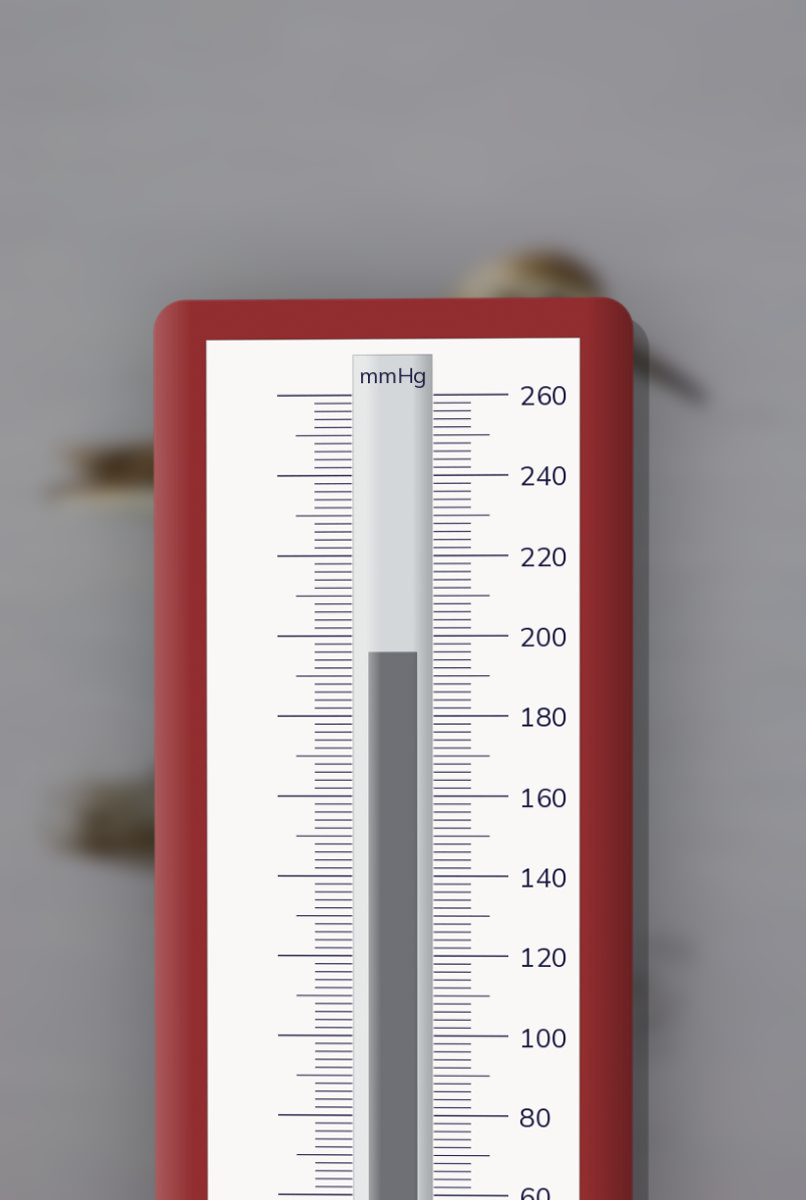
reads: 196
